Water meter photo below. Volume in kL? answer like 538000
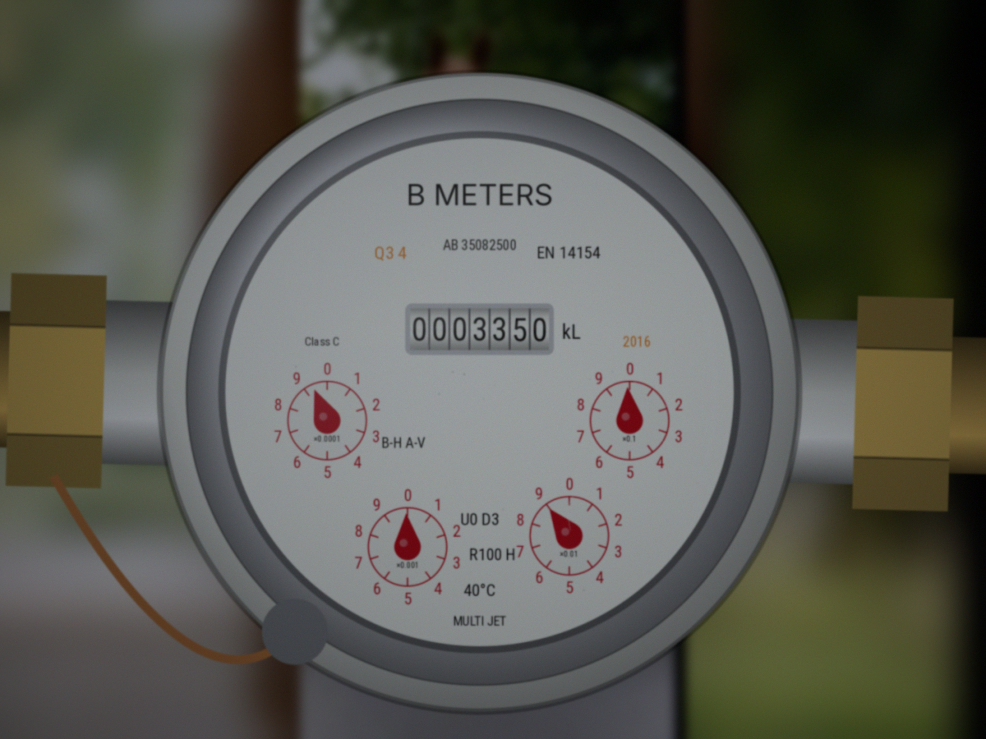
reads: 3349.9899
